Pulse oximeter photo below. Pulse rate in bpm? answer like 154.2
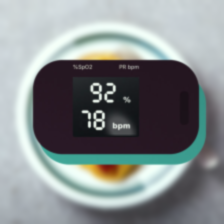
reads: 78
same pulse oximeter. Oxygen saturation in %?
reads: 92
